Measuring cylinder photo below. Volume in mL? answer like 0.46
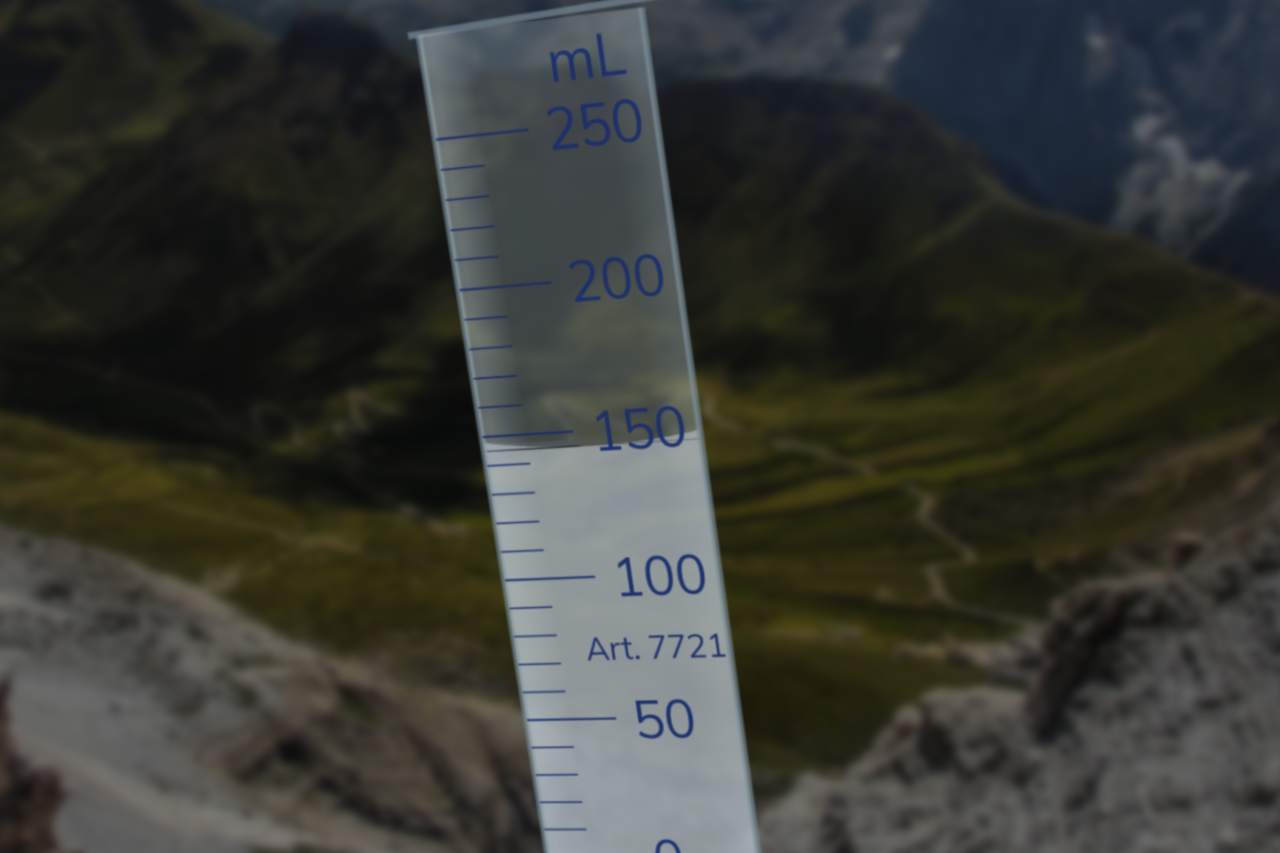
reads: 145
